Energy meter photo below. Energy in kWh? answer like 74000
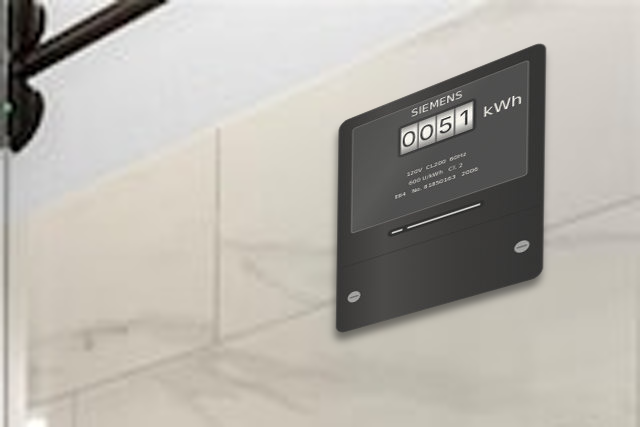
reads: 51
